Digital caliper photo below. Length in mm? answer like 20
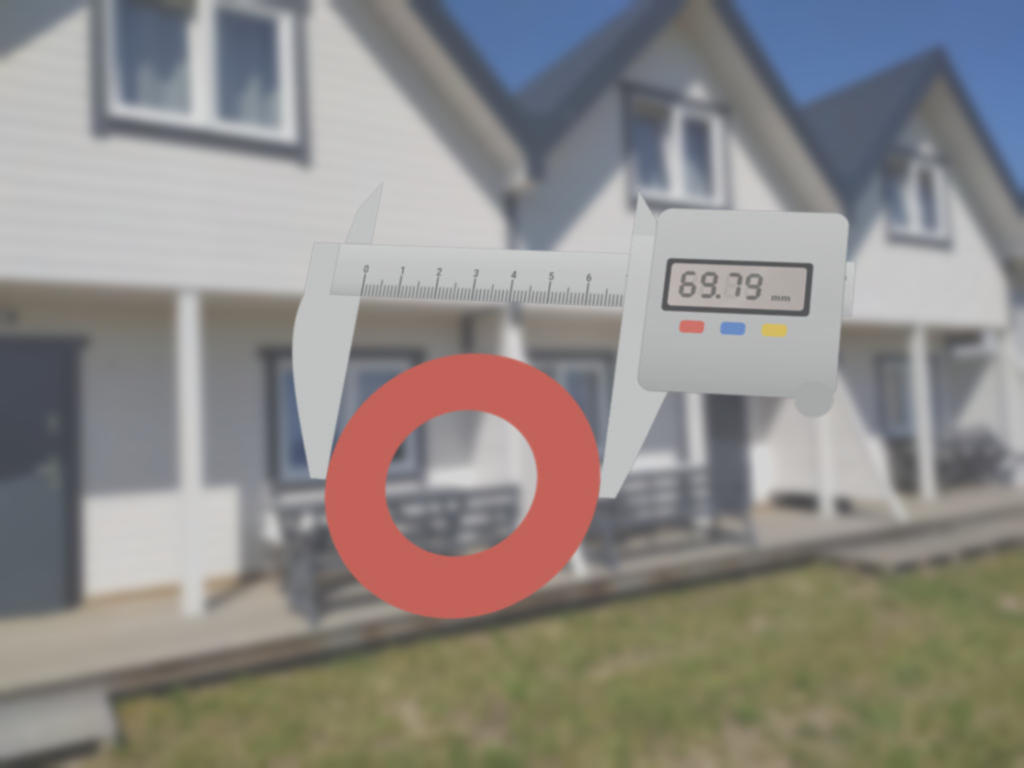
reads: 69.79
